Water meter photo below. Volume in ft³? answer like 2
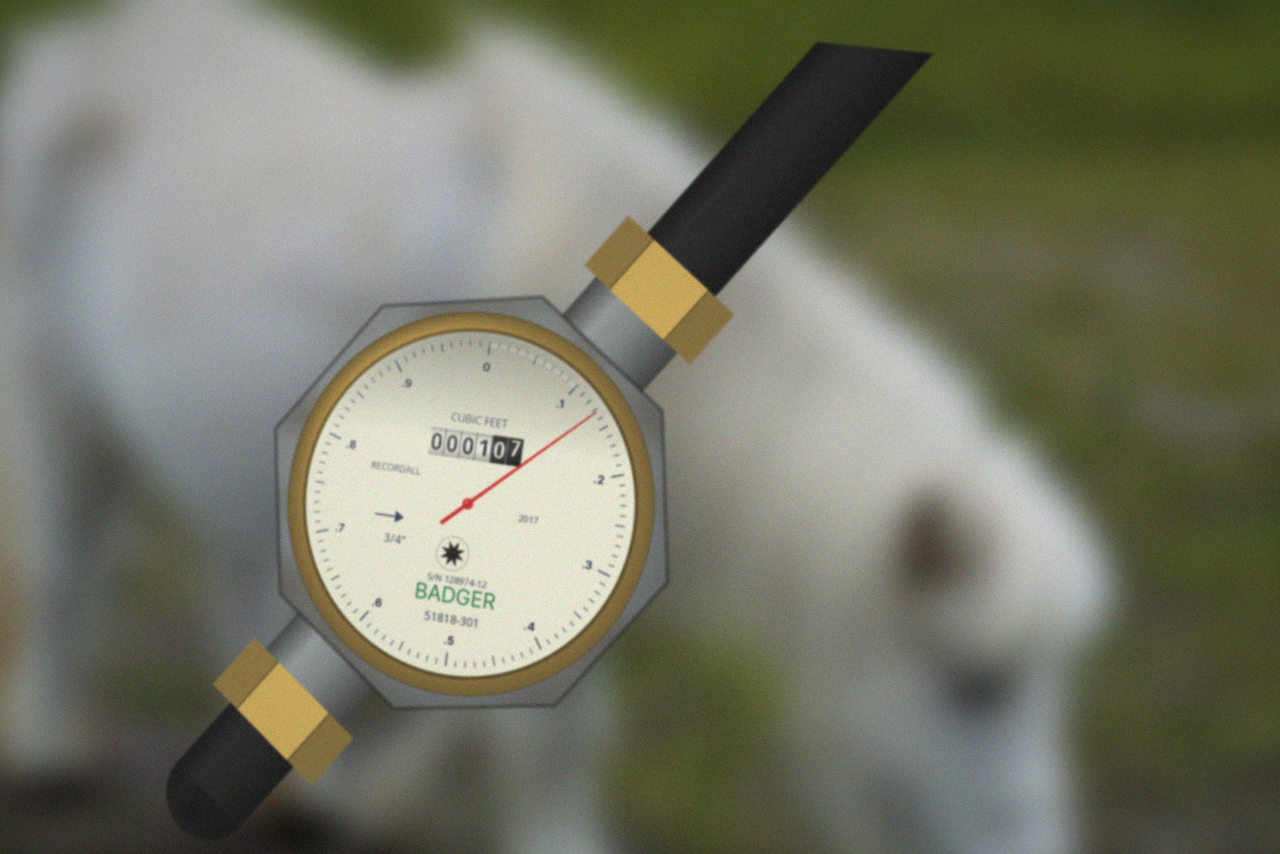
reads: 107.13
